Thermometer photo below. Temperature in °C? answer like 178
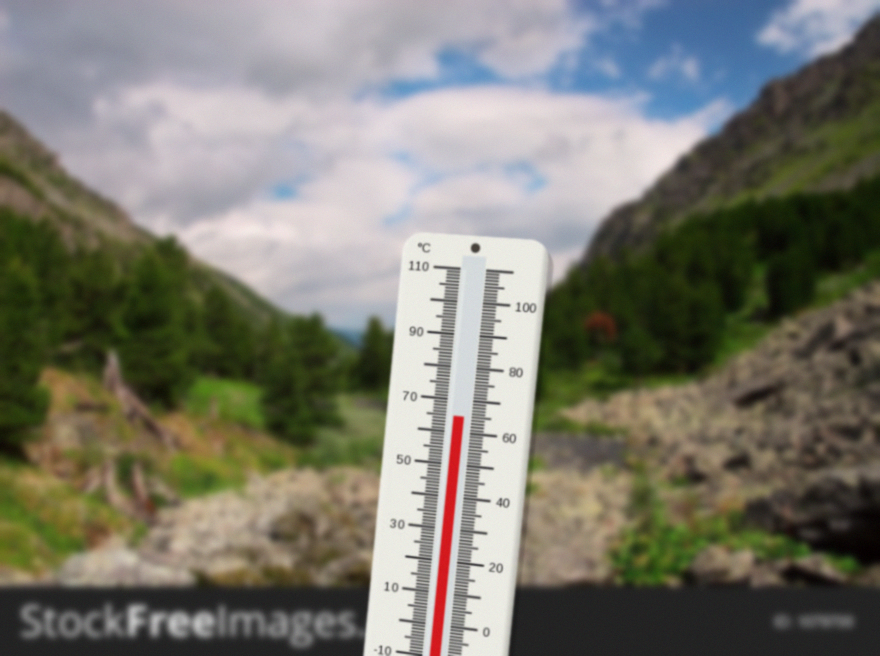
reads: 65
